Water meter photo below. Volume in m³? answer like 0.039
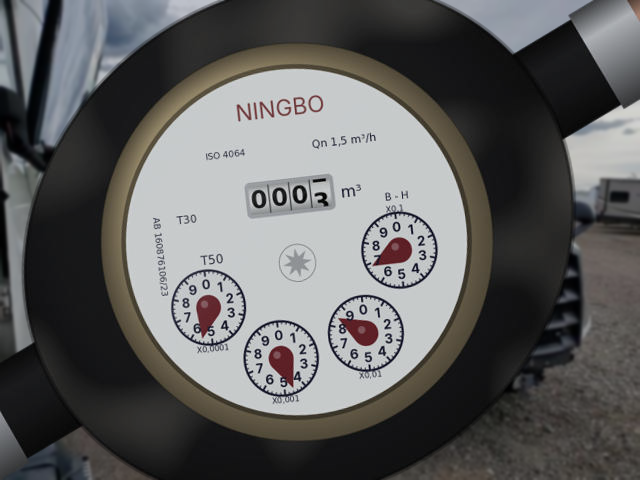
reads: 2.6845
